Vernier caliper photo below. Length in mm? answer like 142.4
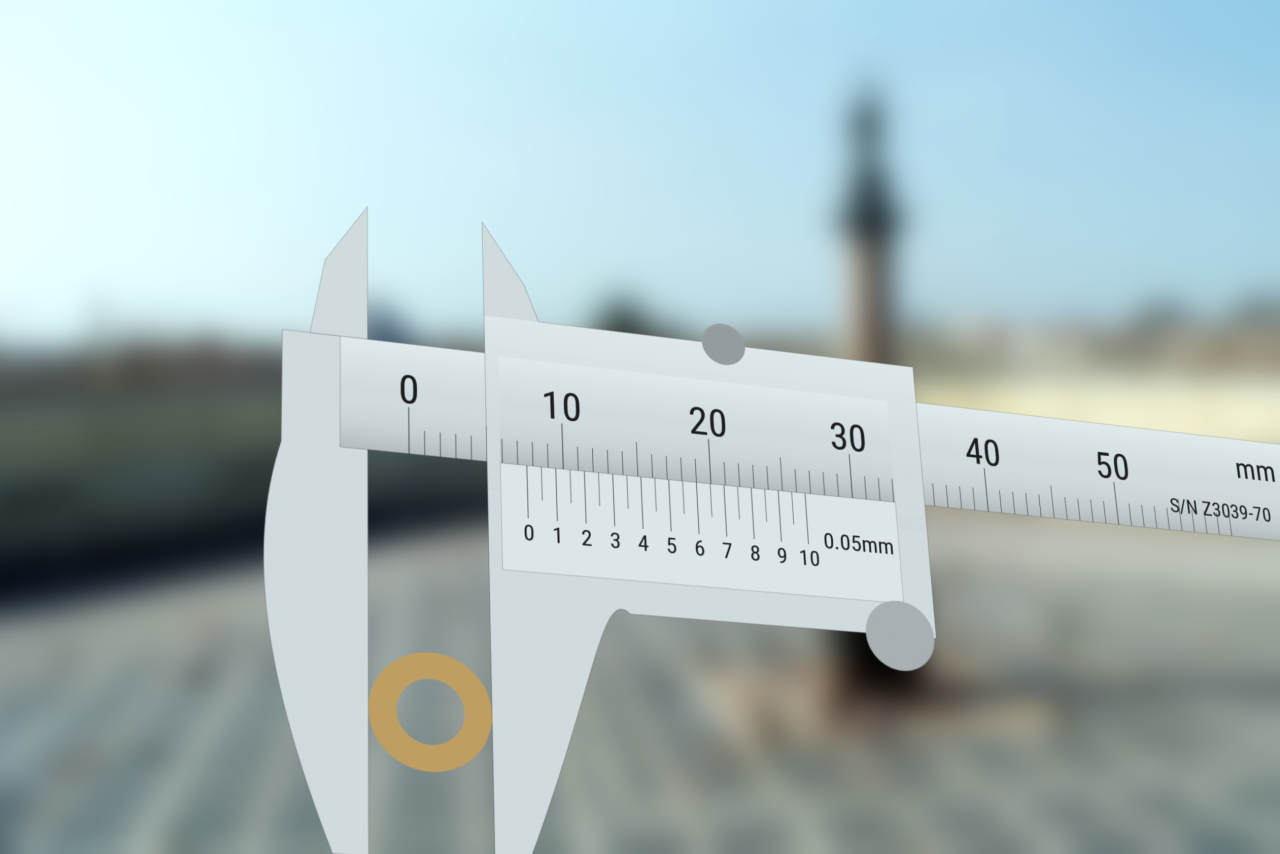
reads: 7.6
